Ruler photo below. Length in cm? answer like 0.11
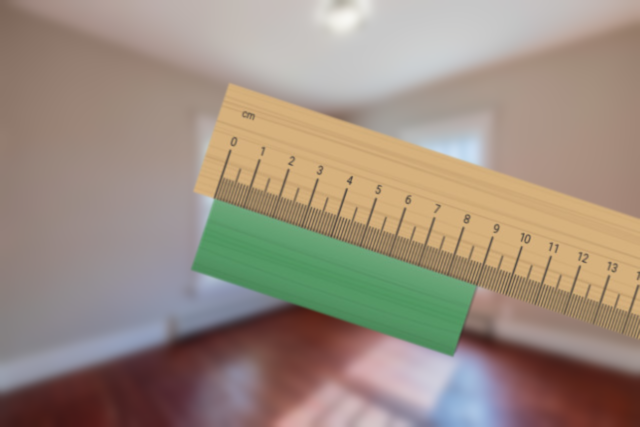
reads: 9
